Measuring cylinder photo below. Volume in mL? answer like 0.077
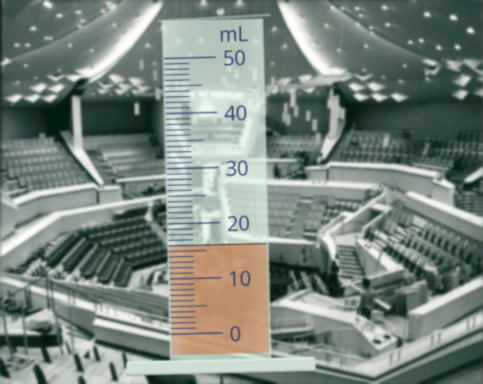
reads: 16
